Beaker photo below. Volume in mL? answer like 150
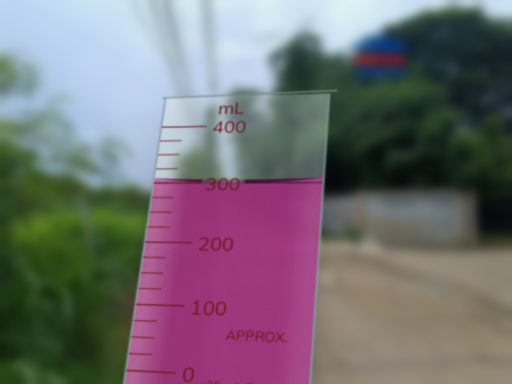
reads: 300
